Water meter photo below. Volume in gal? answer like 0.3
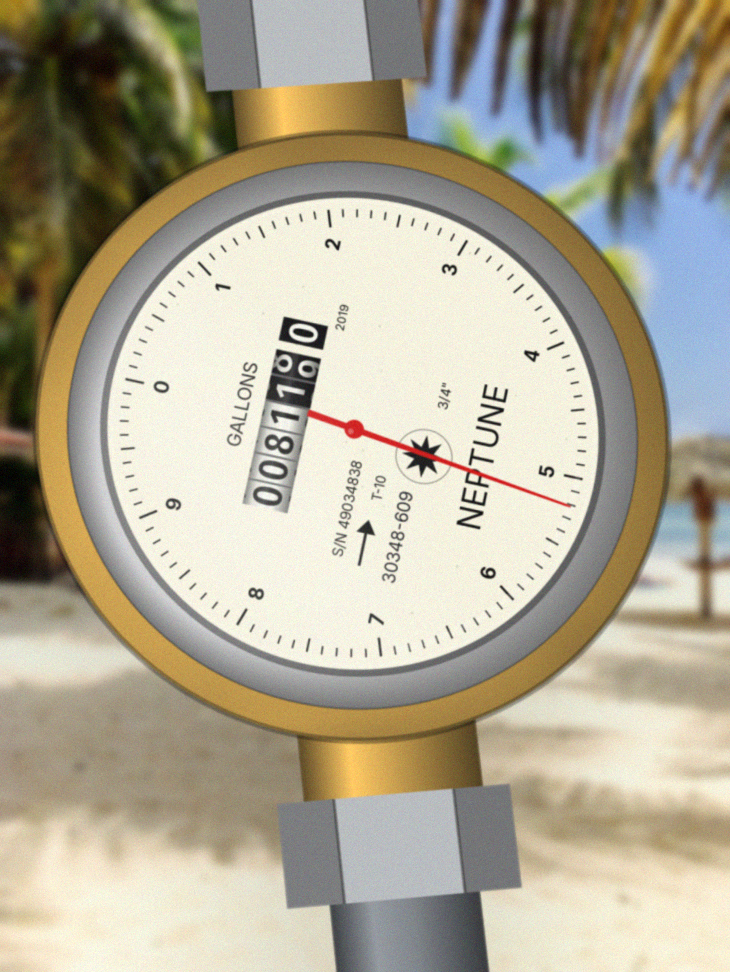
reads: 81185.2
